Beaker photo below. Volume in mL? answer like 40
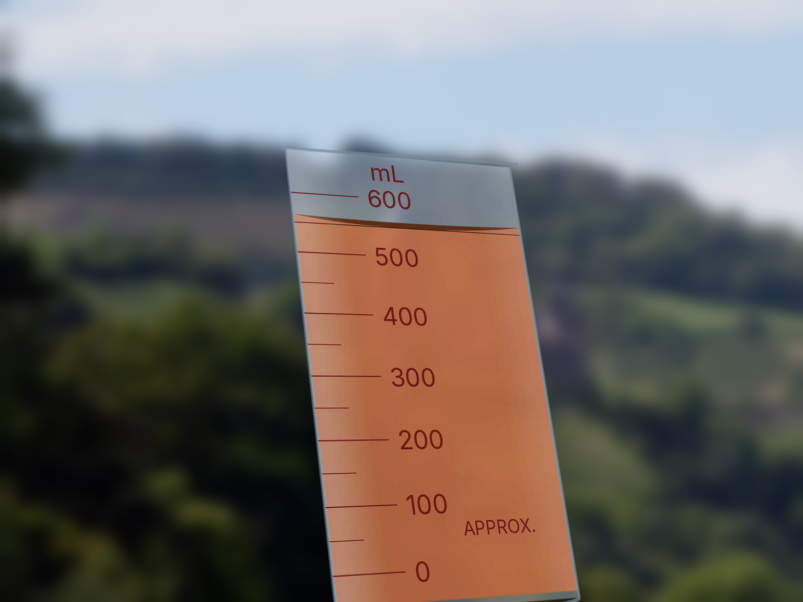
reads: 550
